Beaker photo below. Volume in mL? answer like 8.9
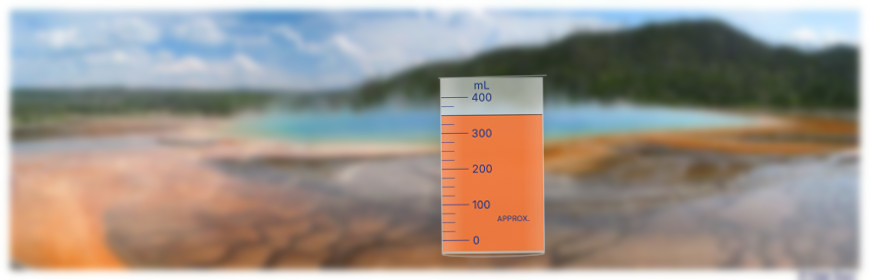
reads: 350
